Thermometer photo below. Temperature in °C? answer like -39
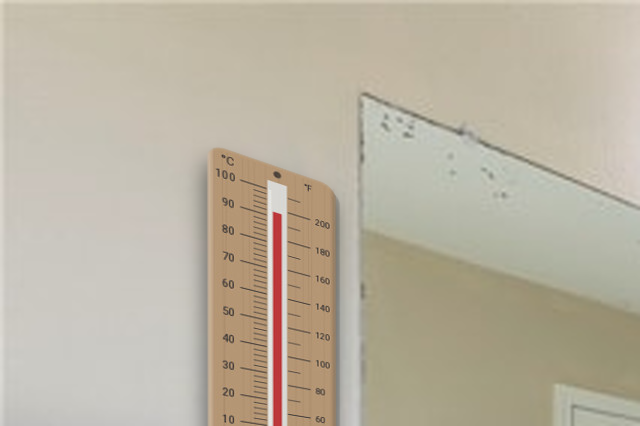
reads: 92
